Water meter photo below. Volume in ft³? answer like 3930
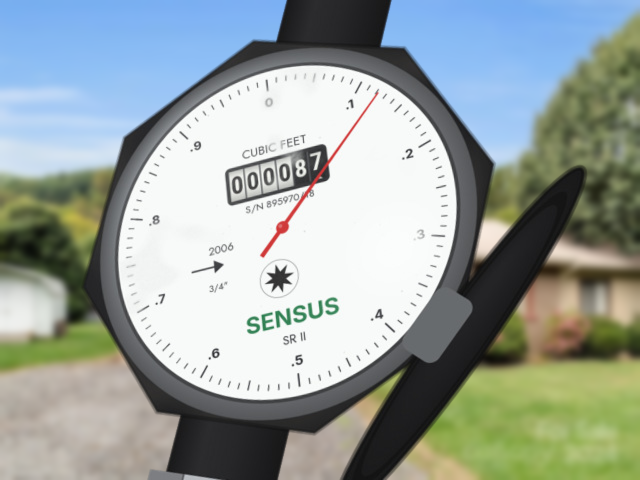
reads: 87.12
